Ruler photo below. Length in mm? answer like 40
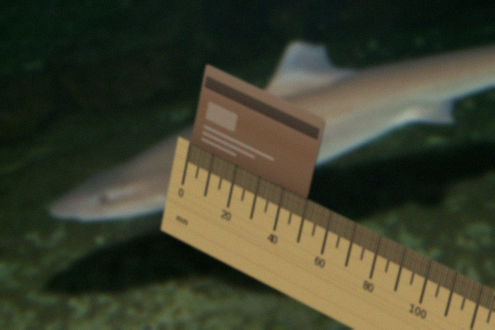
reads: 50
